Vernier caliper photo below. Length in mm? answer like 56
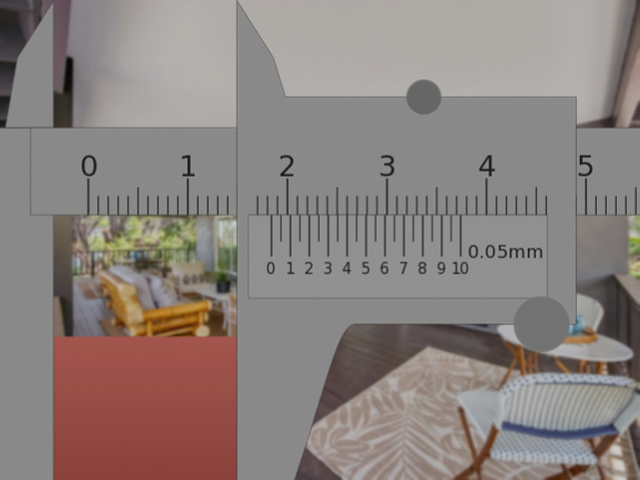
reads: 18.4
